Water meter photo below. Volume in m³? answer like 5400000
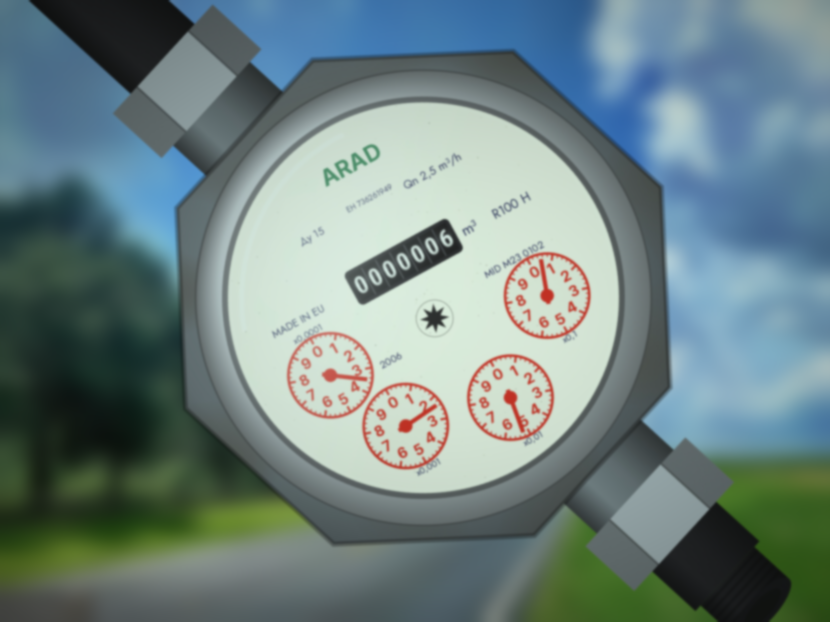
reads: 6.0523
